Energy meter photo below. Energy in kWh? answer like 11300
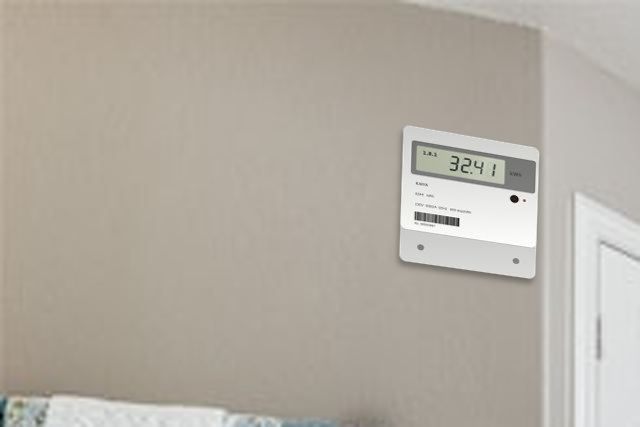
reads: 32.41
